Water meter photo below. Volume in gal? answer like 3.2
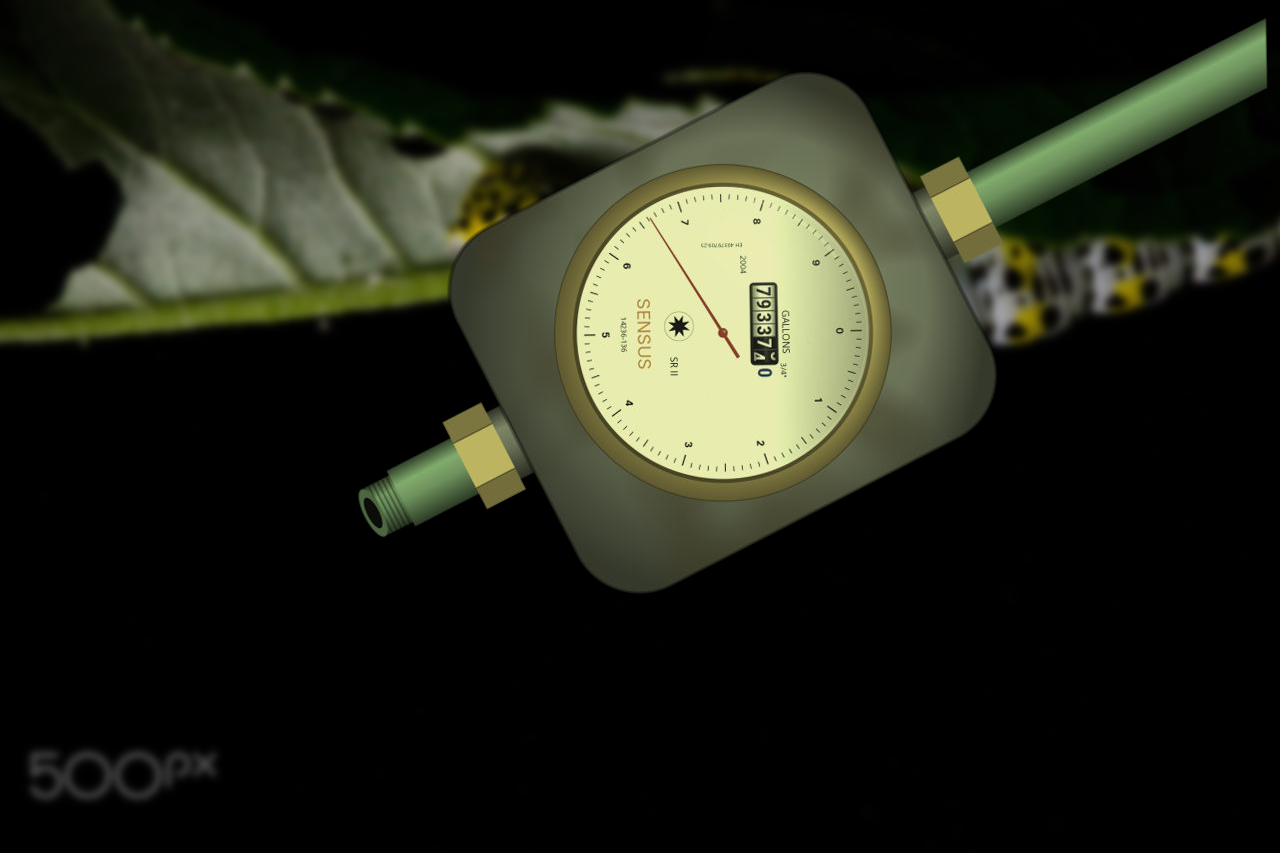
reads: 7933736.6
